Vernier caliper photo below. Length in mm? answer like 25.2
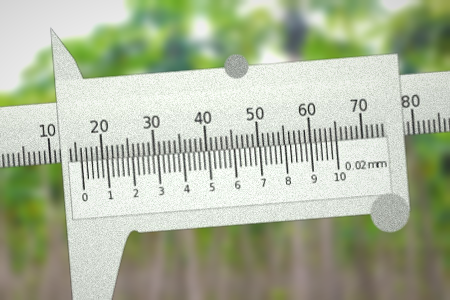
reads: 16.0
